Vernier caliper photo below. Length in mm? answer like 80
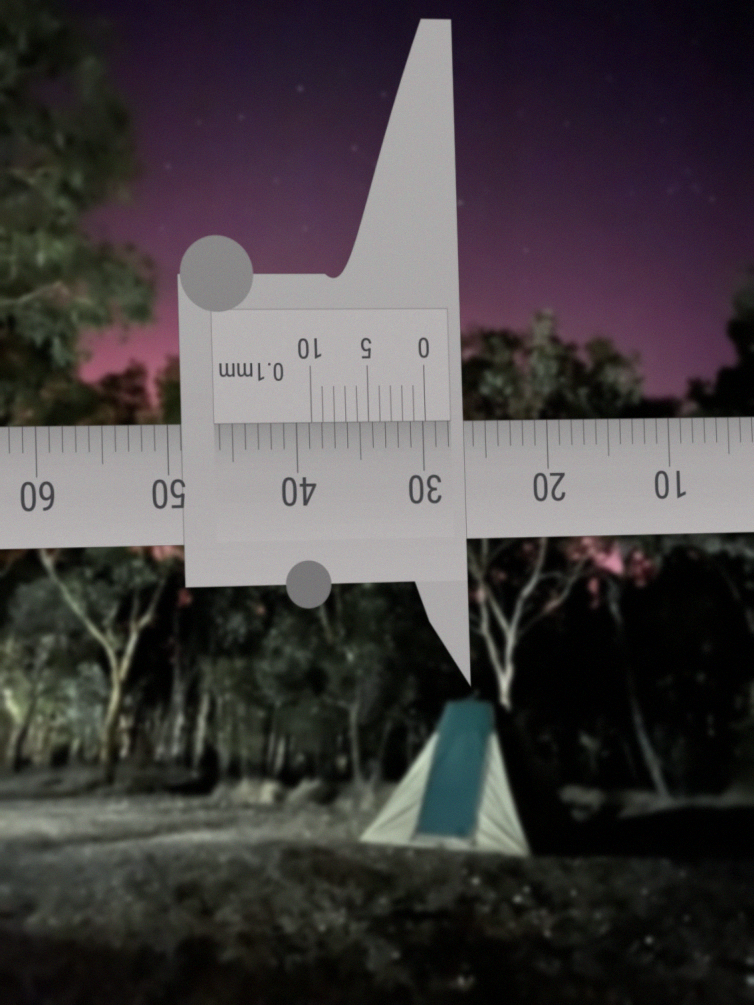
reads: 29.8
